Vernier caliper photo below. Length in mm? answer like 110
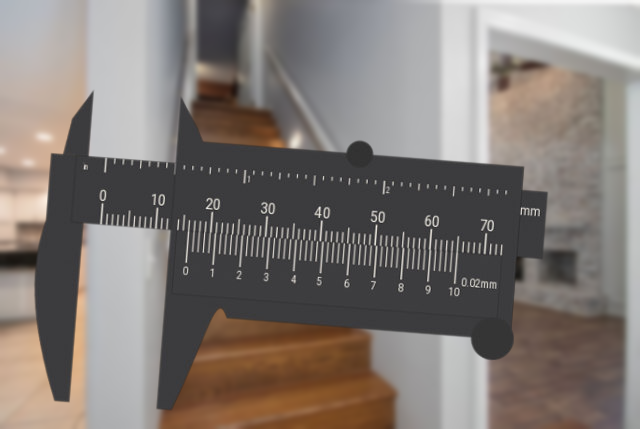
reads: 16.0
